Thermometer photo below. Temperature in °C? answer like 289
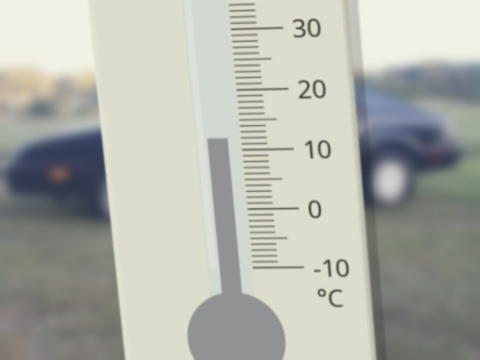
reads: 12
